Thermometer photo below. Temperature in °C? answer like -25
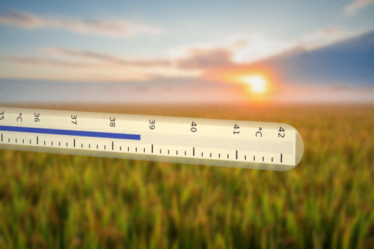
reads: 38.7
